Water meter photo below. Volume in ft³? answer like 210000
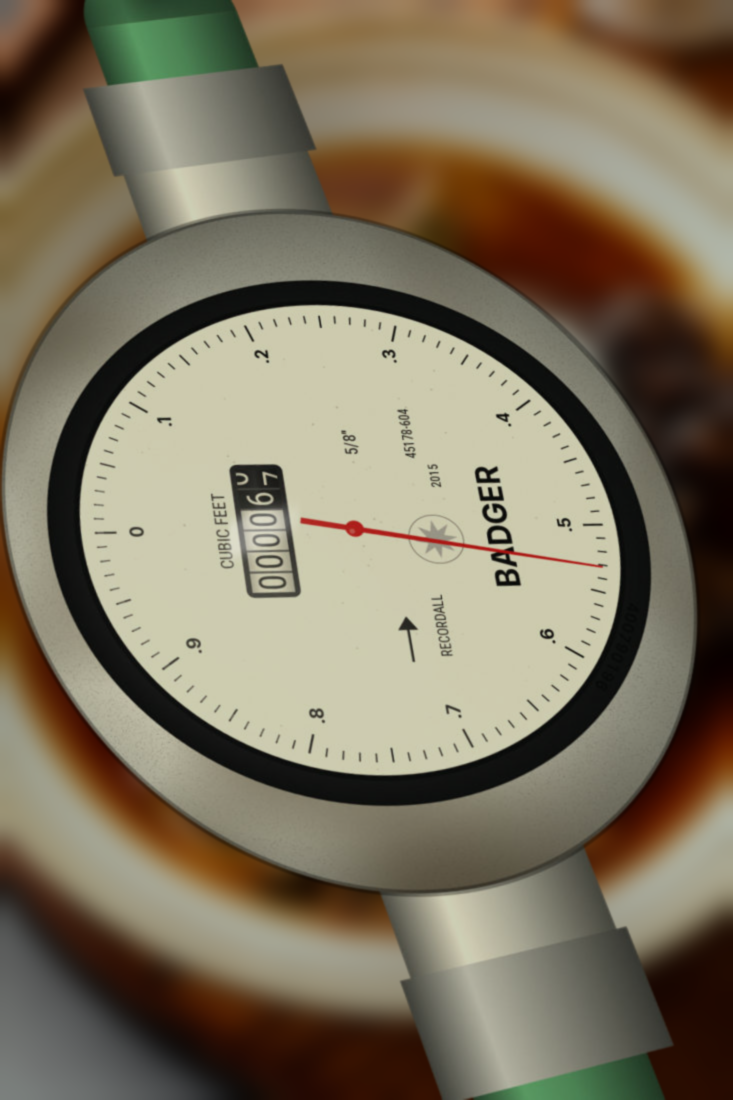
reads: 66.53
